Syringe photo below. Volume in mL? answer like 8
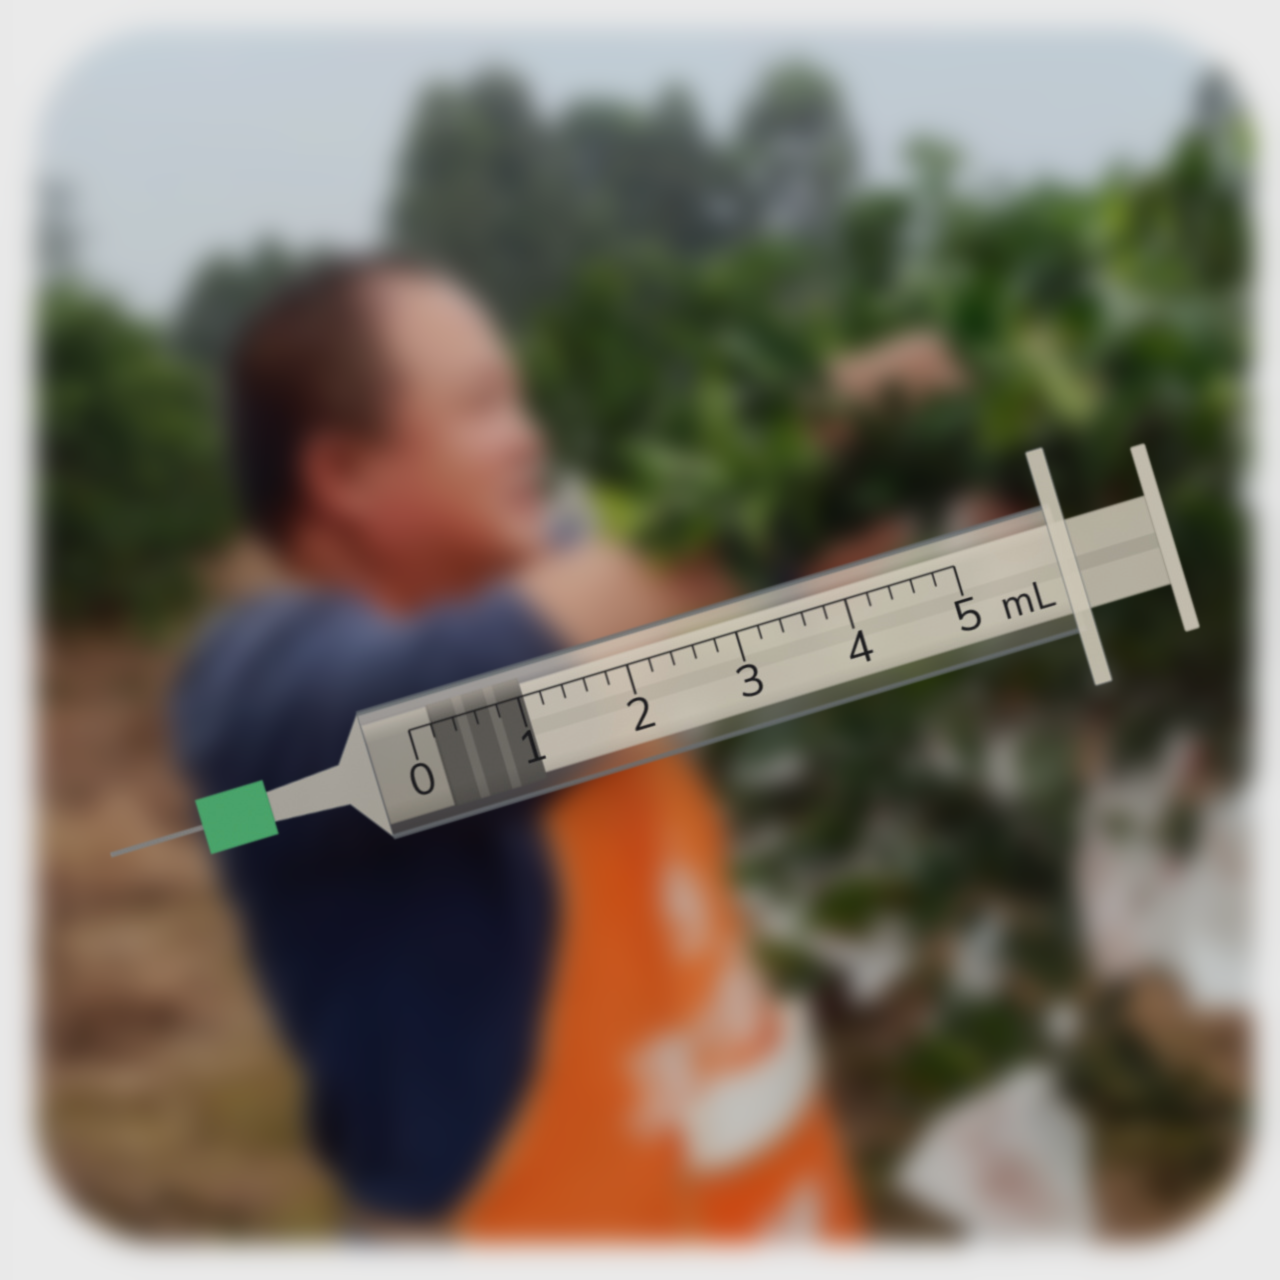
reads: 0.2
